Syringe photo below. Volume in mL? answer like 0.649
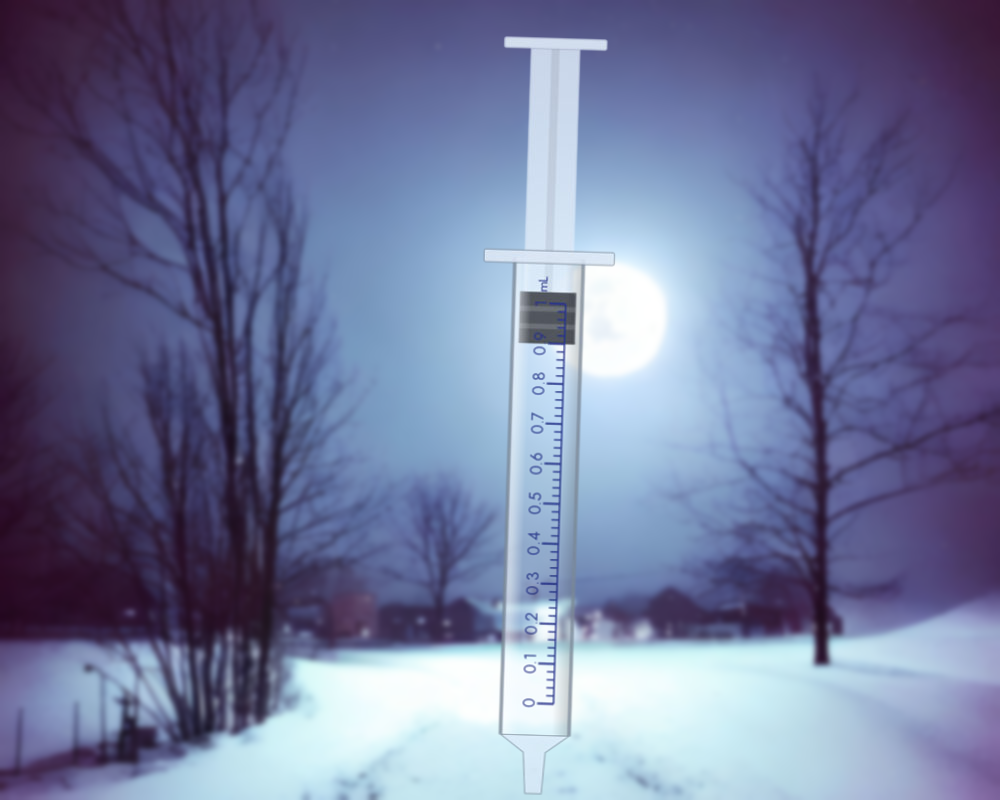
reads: 0.9
